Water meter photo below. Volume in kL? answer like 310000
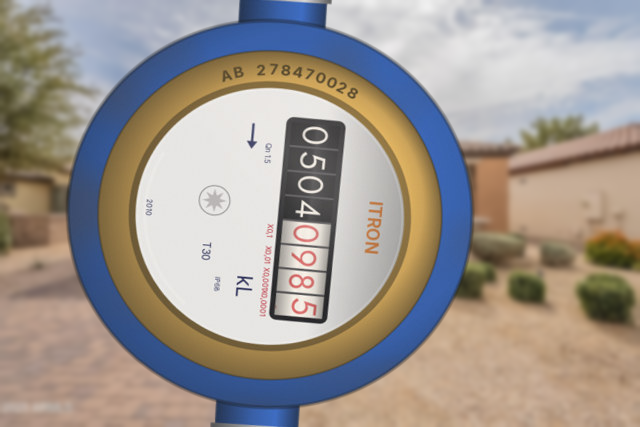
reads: 504.0985
